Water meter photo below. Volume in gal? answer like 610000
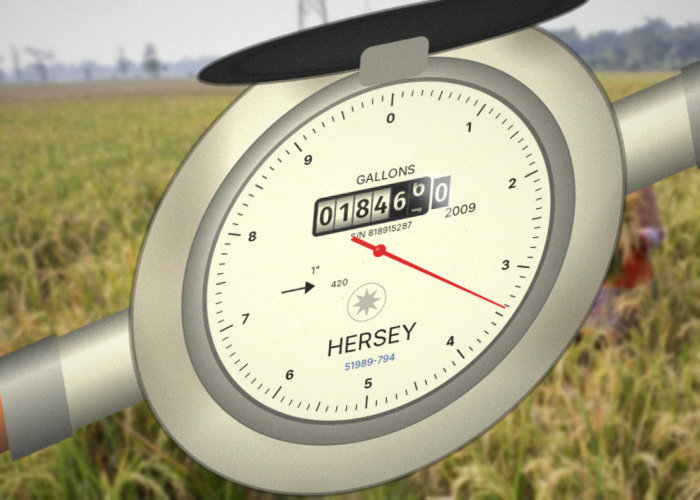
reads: 184663.4
